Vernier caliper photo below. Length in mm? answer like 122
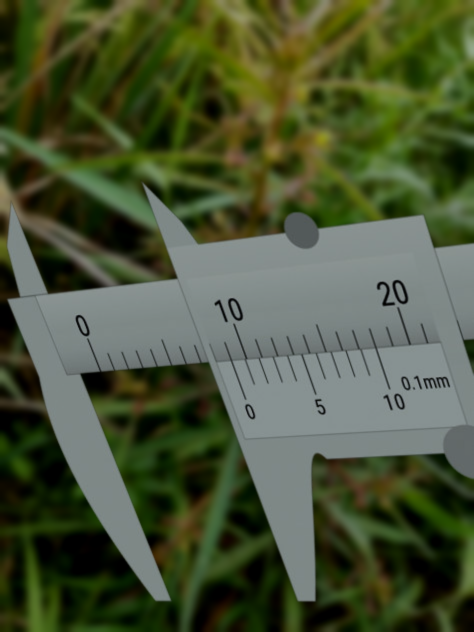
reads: 9.0
